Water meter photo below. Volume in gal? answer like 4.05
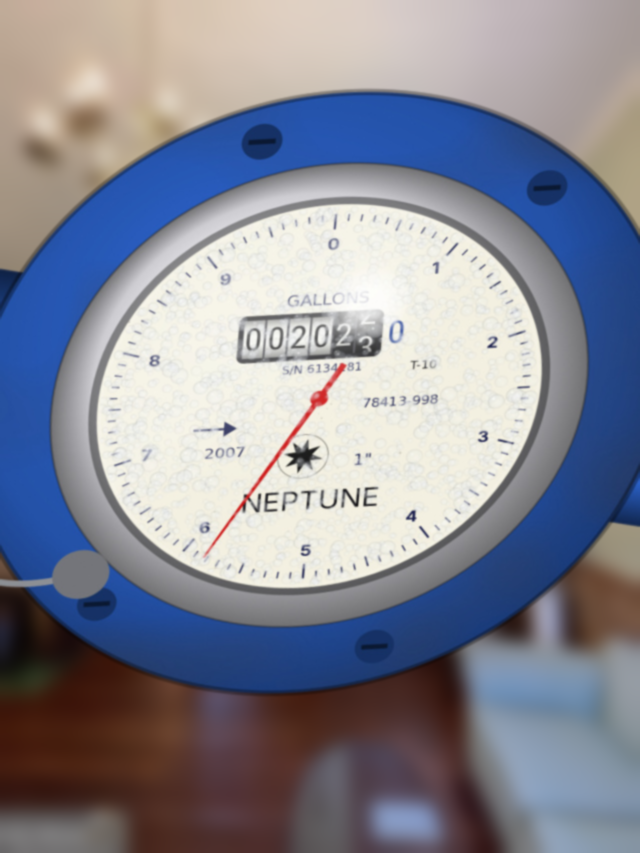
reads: 20225.8
